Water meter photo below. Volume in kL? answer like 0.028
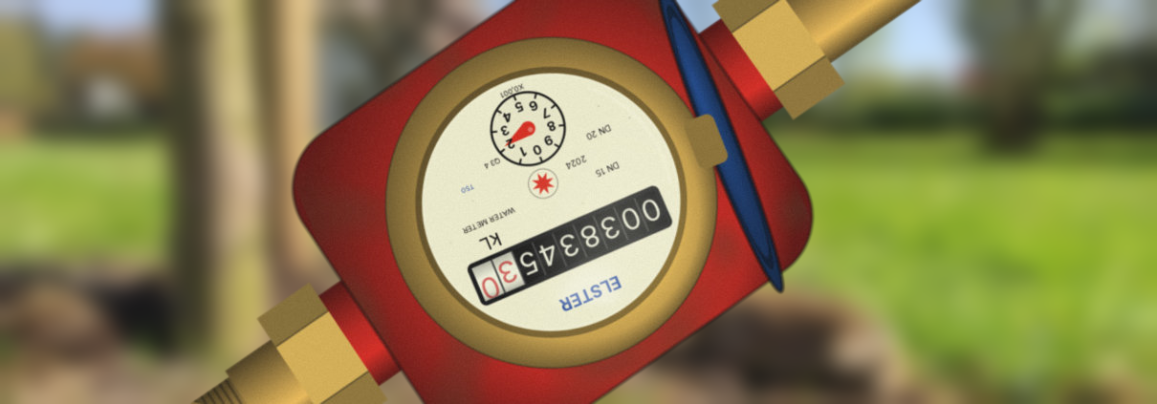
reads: 38345.302
